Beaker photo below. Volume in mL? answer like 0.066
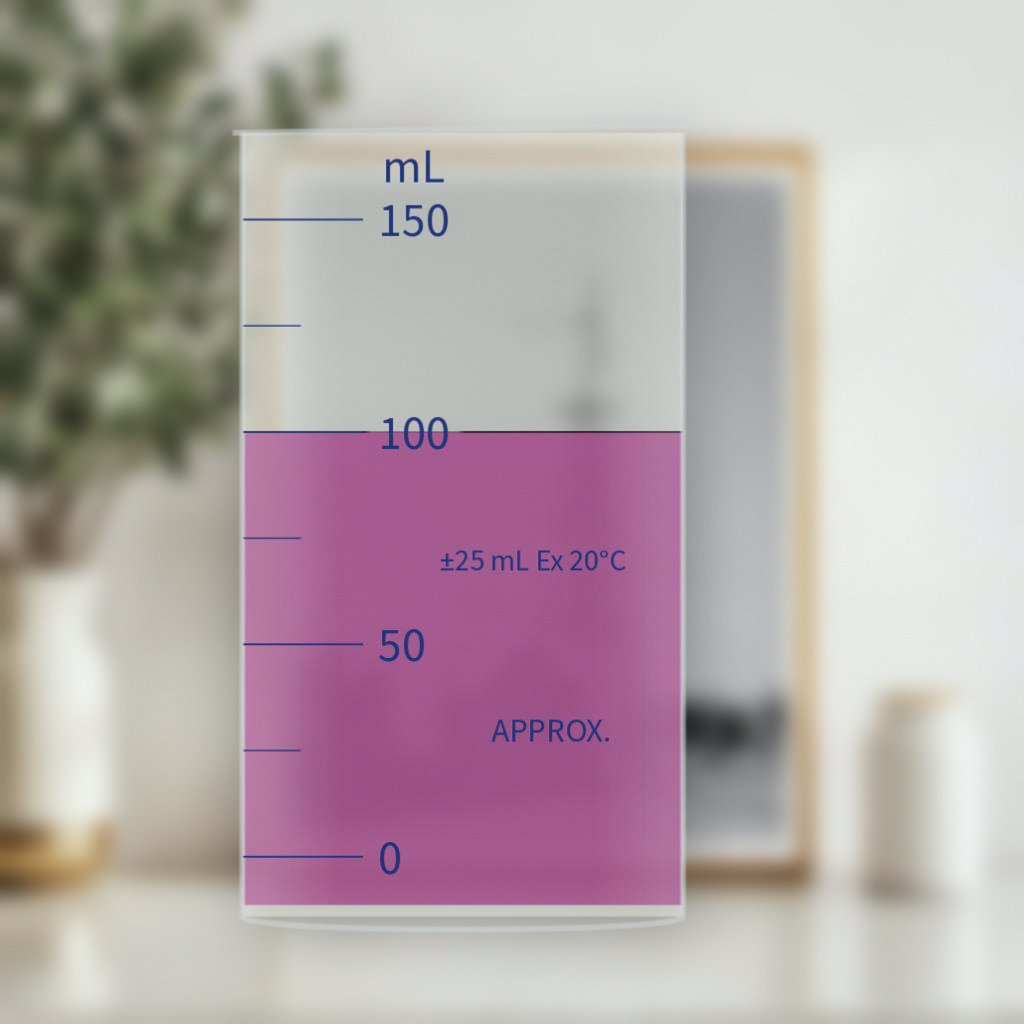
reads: 100
